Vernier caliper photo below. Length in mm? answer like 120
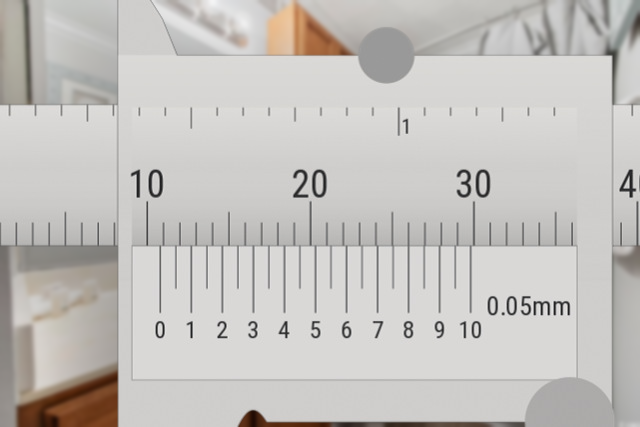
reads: 10.8
